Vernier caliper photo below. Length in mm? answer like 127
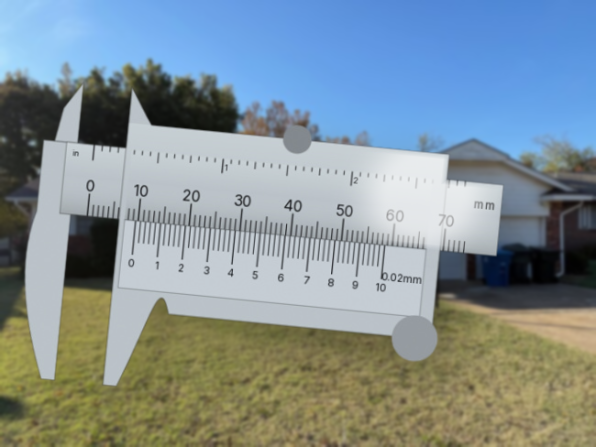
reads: 9.5
